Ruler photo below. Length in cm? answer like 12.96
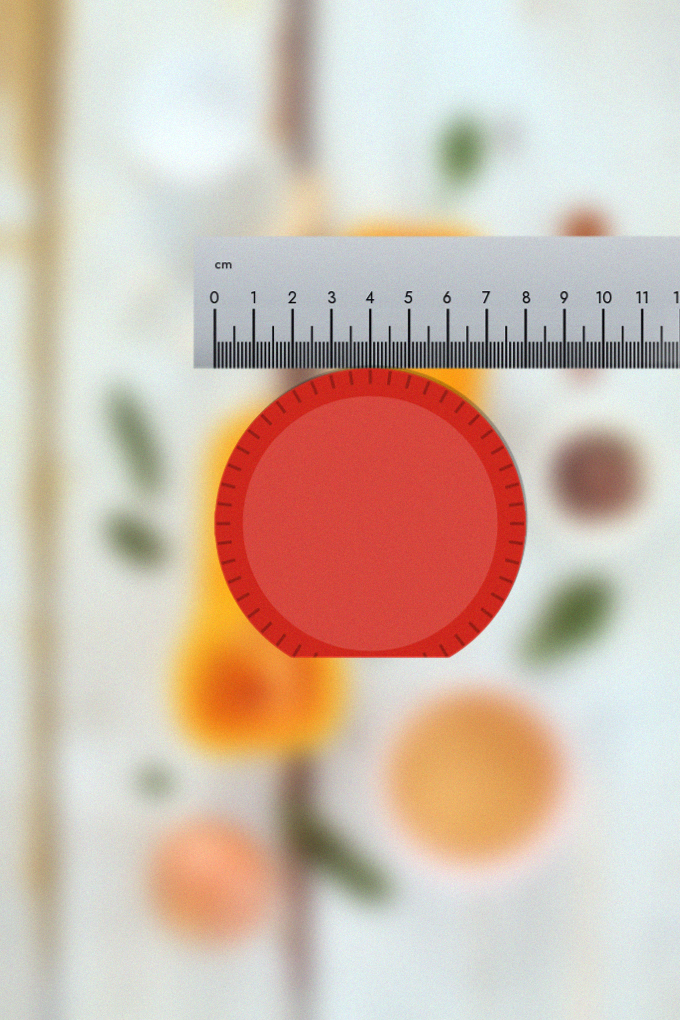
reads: 8
